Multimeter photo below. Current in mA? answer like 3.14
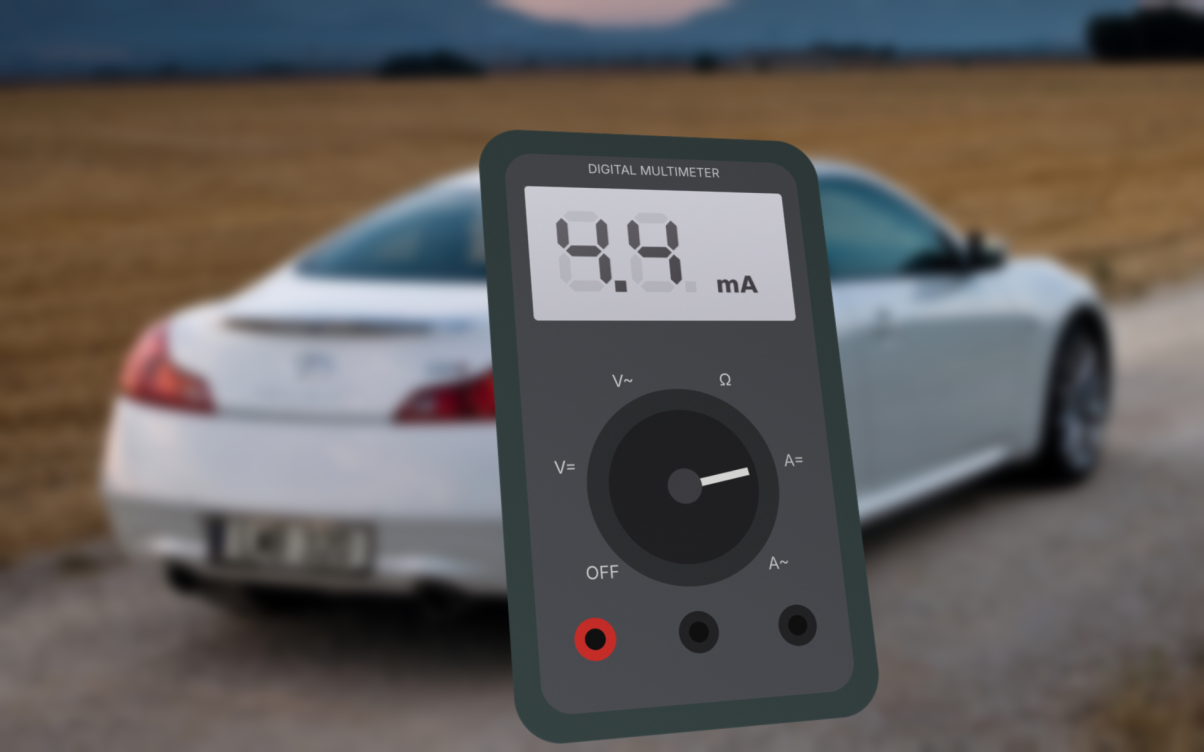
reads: 4.4
